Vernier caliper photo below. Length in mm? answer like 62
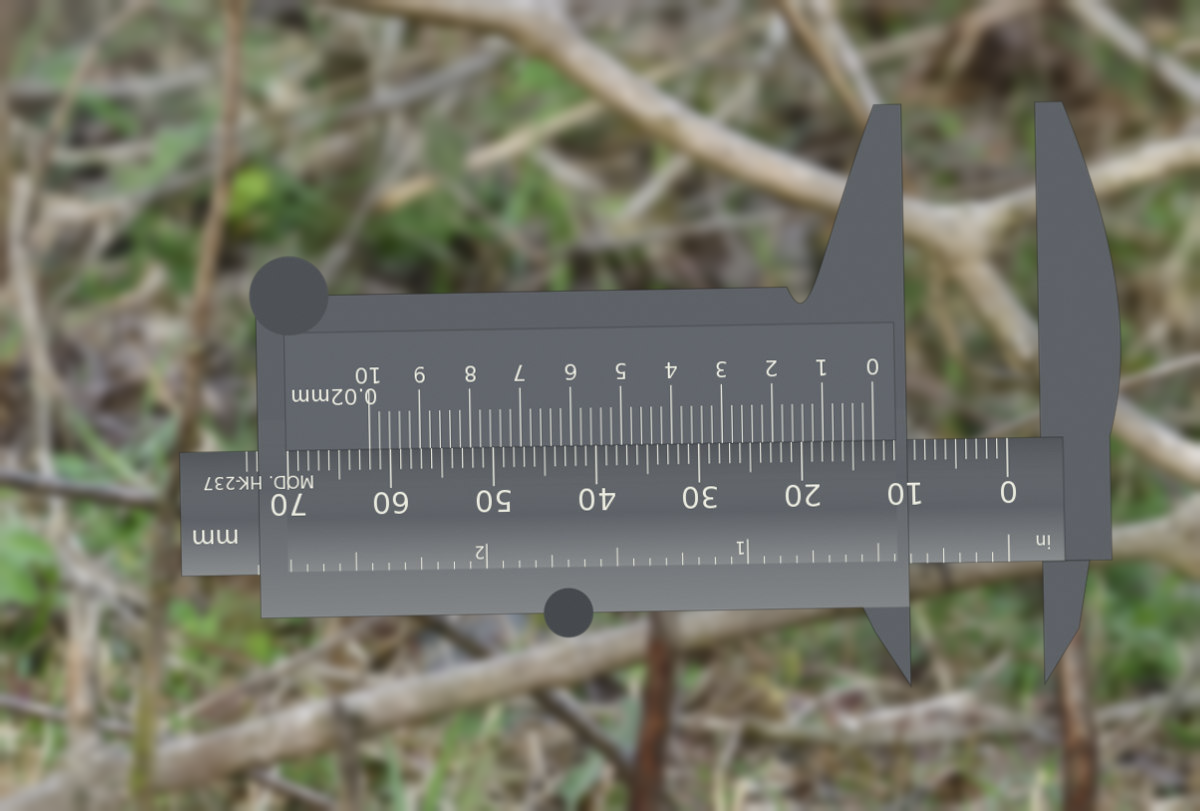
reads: 13.0
